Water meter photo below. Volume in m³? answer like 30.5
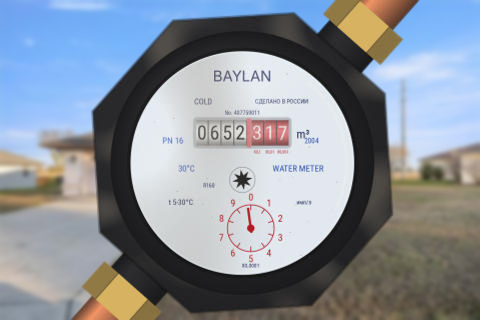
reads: 652.3169
